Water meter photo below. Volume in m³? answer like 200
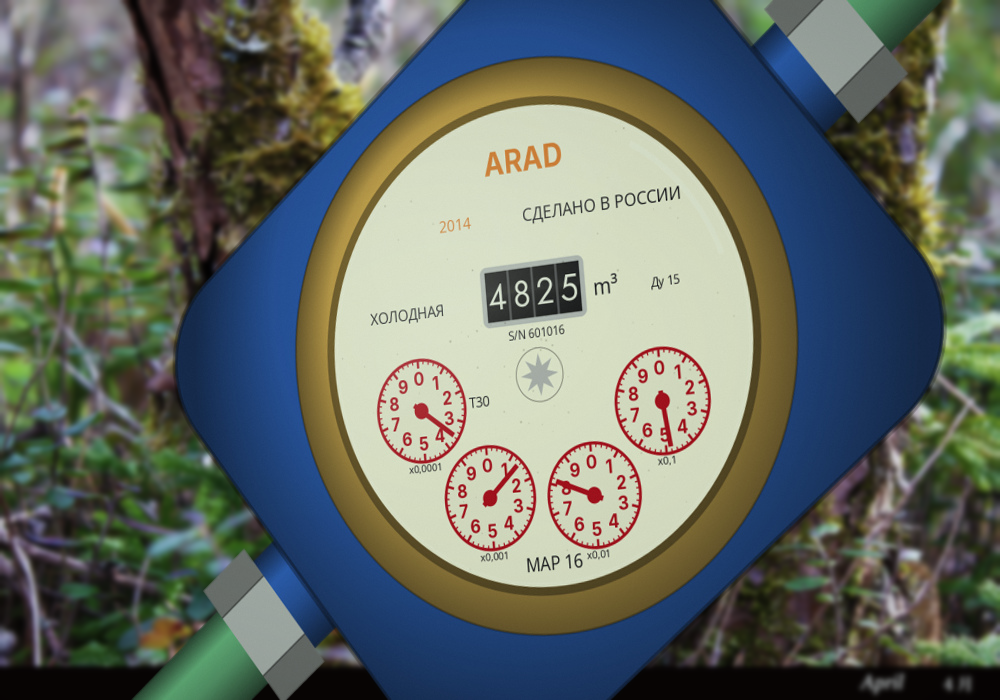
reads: 4825.4813
